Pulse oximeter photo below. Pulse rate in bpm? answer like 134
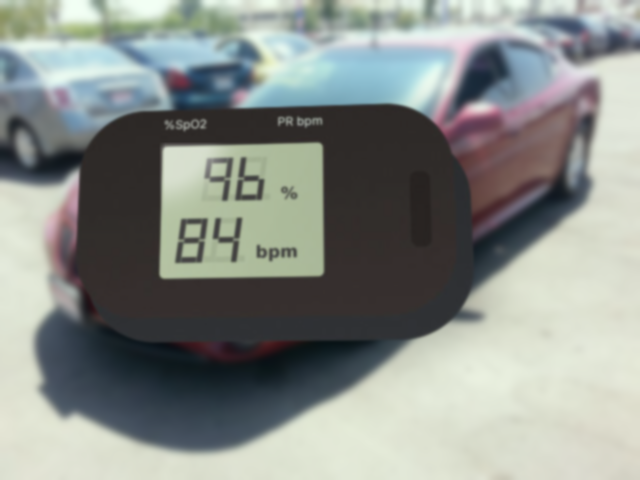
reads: 84
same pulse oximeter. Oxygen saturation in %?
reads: 96
